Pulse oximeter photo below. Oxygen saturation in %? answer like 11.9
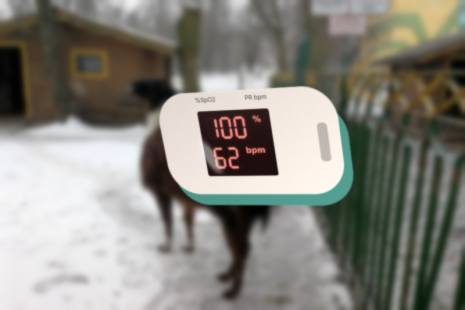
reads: 100
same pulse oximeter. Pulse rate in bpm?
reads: 62
